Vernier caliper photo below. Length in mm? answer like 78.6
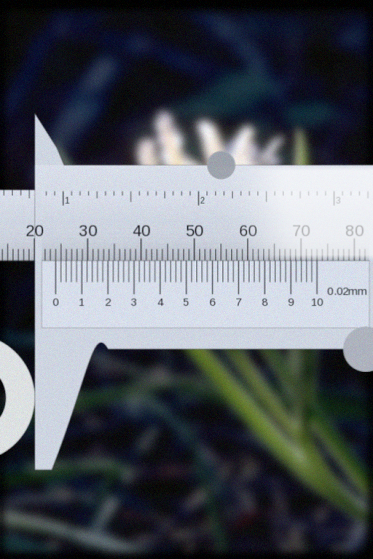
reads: 24.0
